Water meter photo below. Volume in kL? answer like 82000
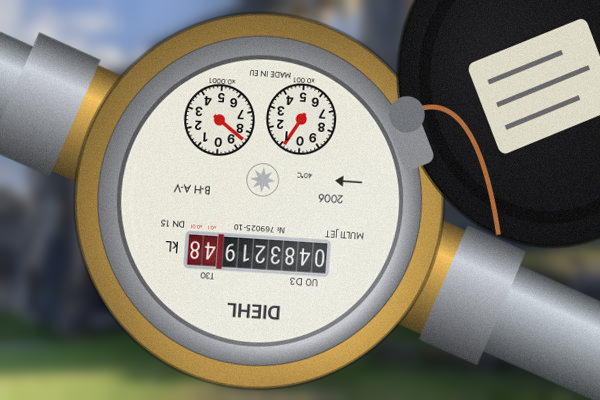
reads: 483219.4808
